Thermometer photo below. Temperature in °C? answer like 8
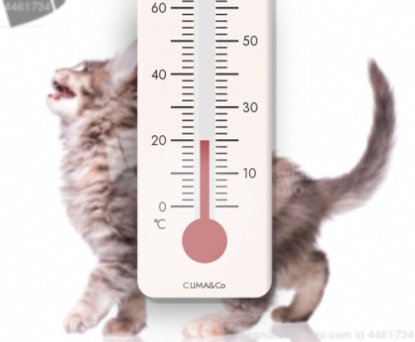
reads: 20
